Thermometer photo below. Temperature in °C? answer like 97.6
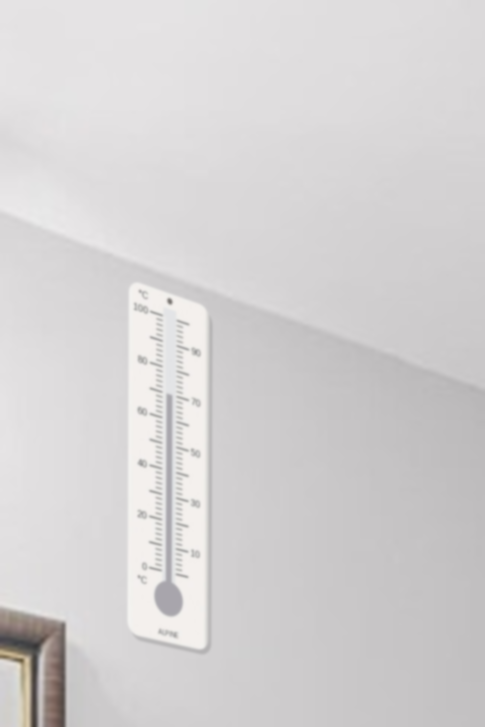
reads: 70
